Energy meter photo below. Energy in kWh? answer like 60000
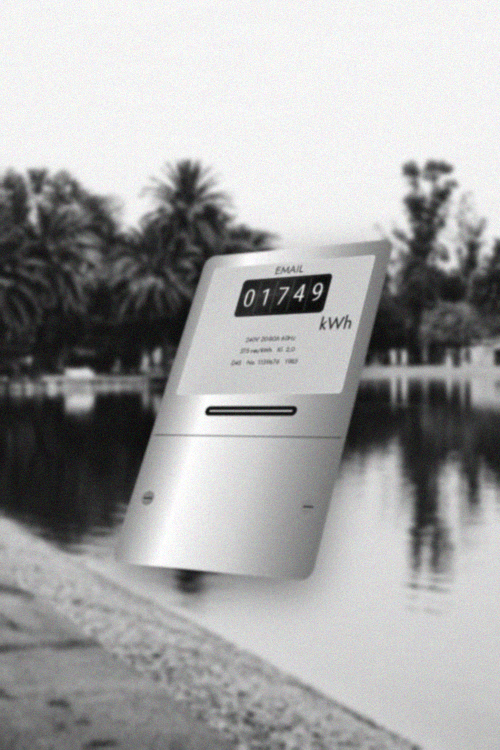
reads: 1749
